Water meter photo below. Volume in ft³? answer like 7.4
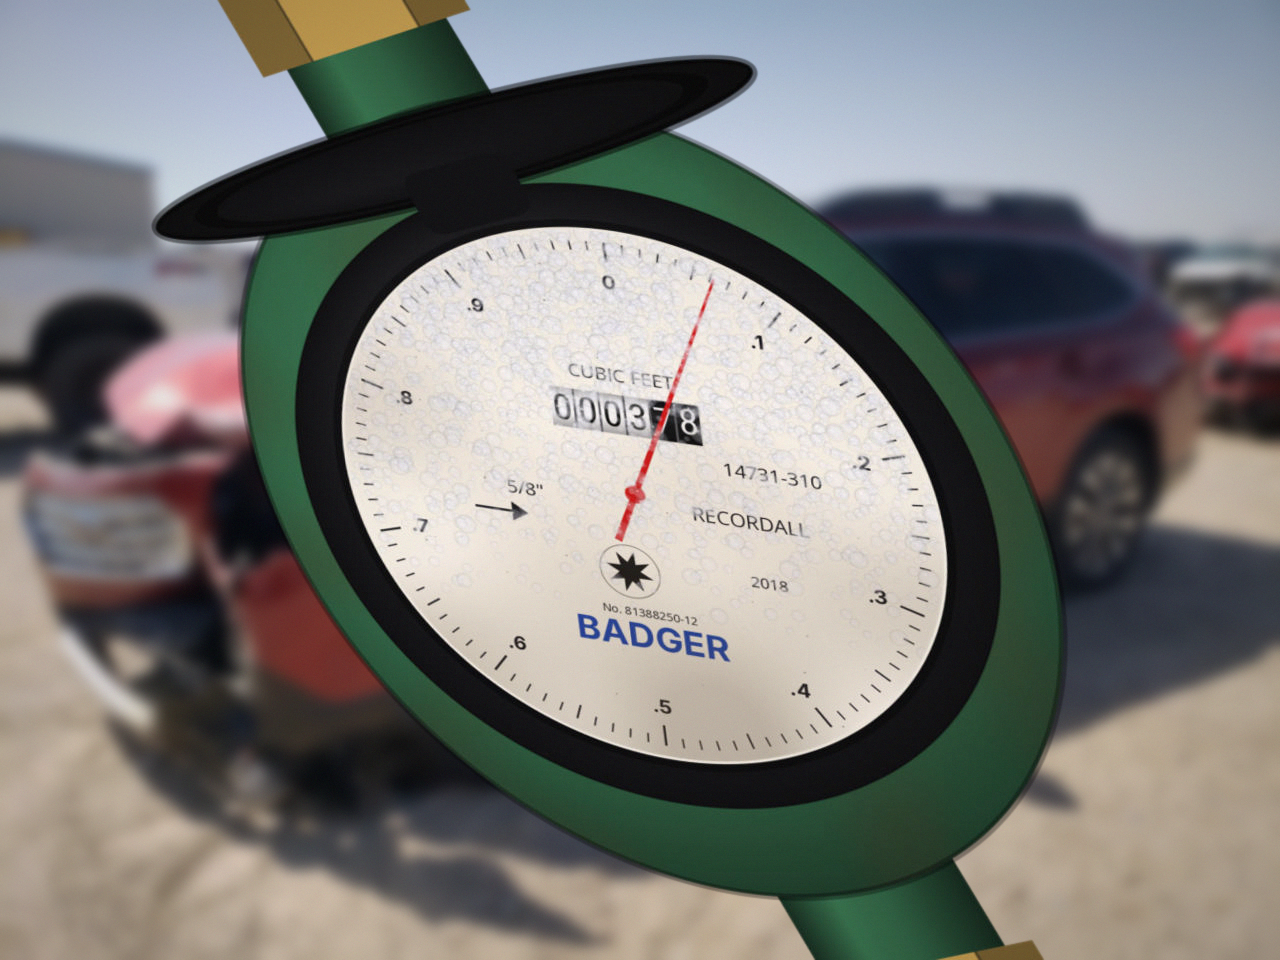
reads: 378.06
